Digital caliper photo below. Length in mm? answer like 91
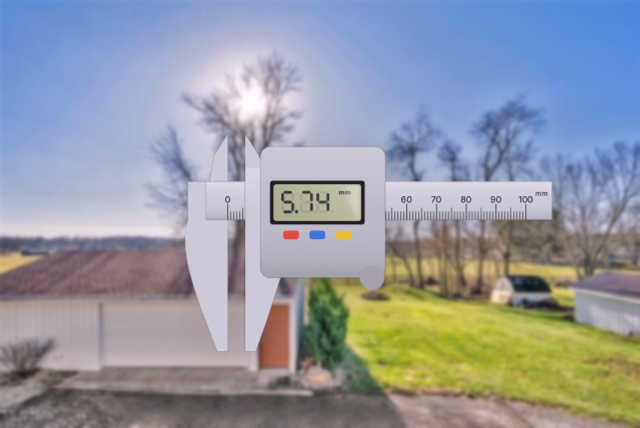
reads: 5.74
